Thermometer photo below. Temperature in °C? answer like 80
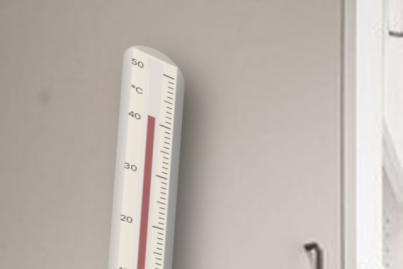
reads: 41
